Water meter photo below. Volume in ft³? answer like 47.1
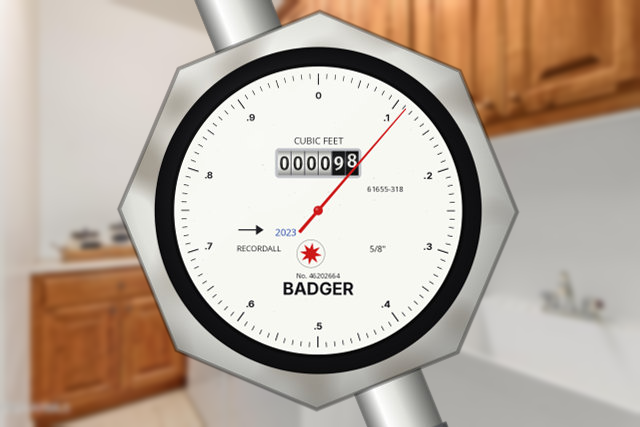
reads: 98.11
